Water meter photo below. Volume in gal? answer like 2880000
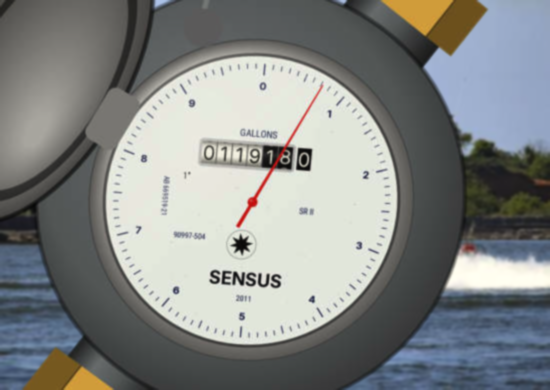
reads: 119180.7
